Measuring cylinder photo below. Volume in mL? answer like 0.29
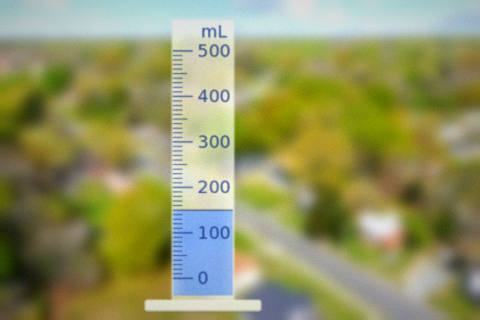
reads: 150
